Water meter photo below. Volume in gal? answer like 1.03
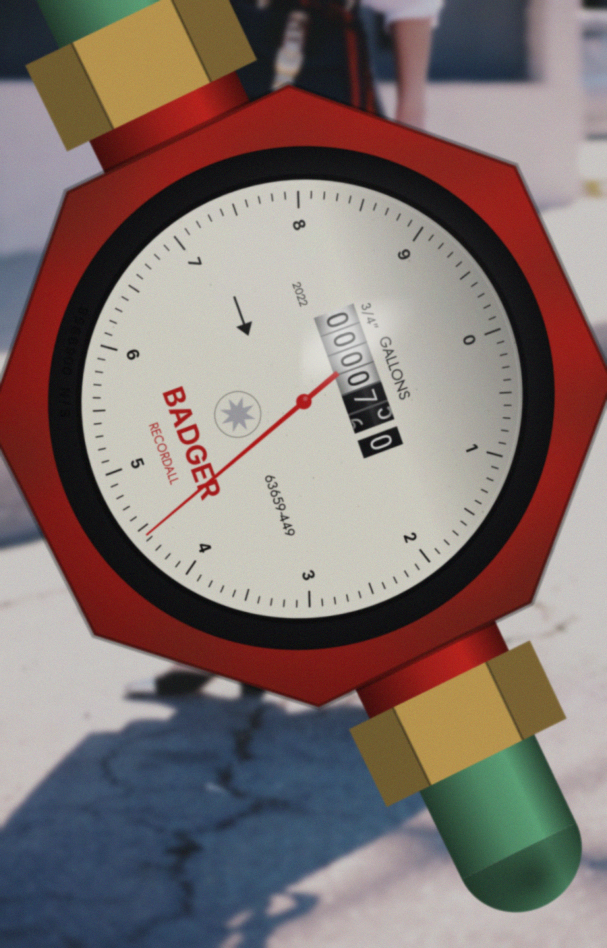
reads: 754.4
